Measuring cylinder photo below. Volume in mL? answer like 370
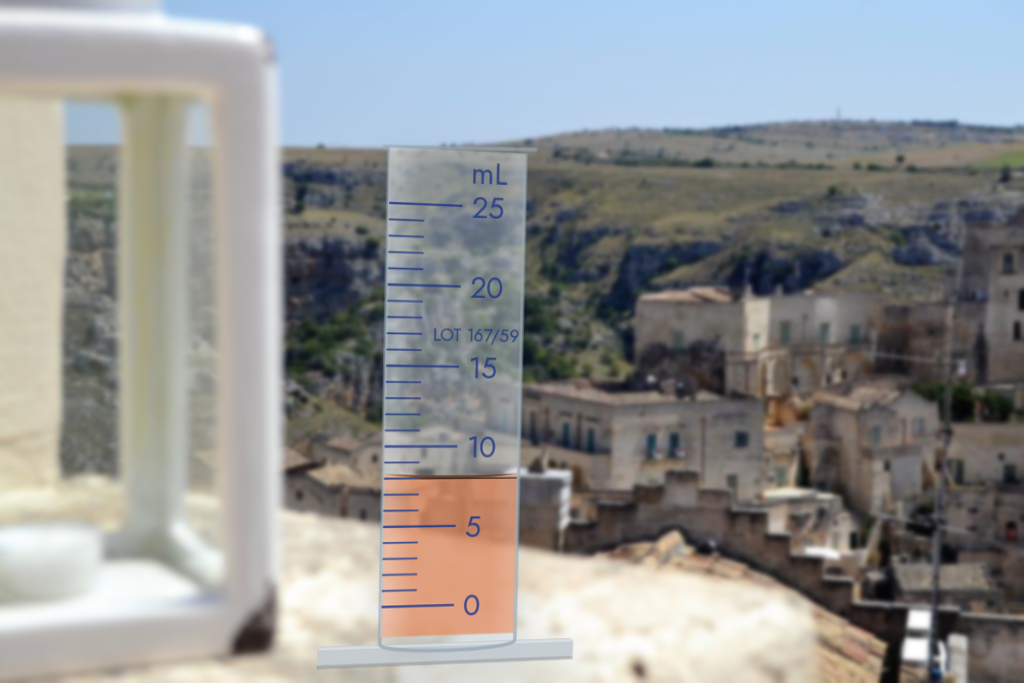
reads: 8
